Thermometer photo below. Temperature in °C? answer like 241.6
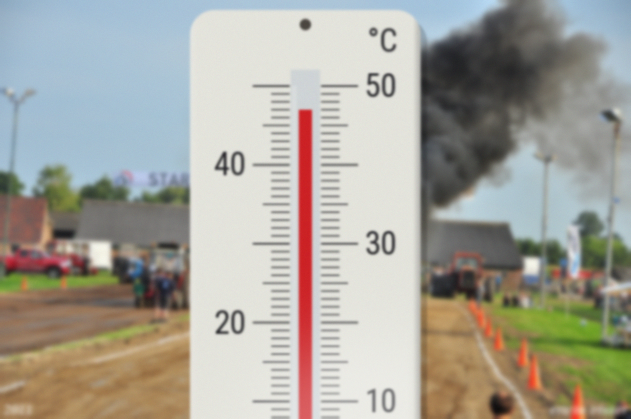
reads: 47
